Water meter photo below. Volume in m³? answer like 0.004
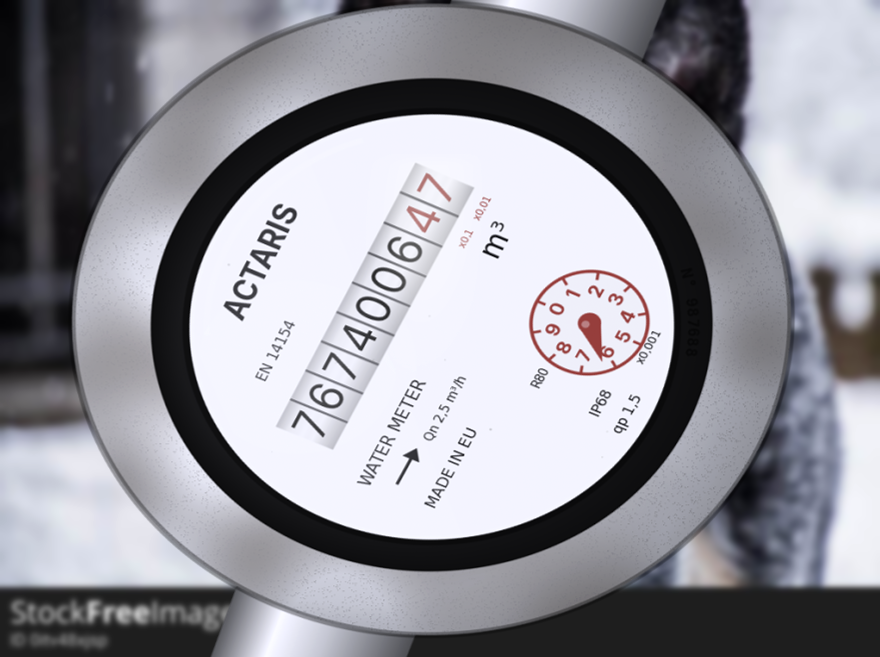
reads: 7674006.476
